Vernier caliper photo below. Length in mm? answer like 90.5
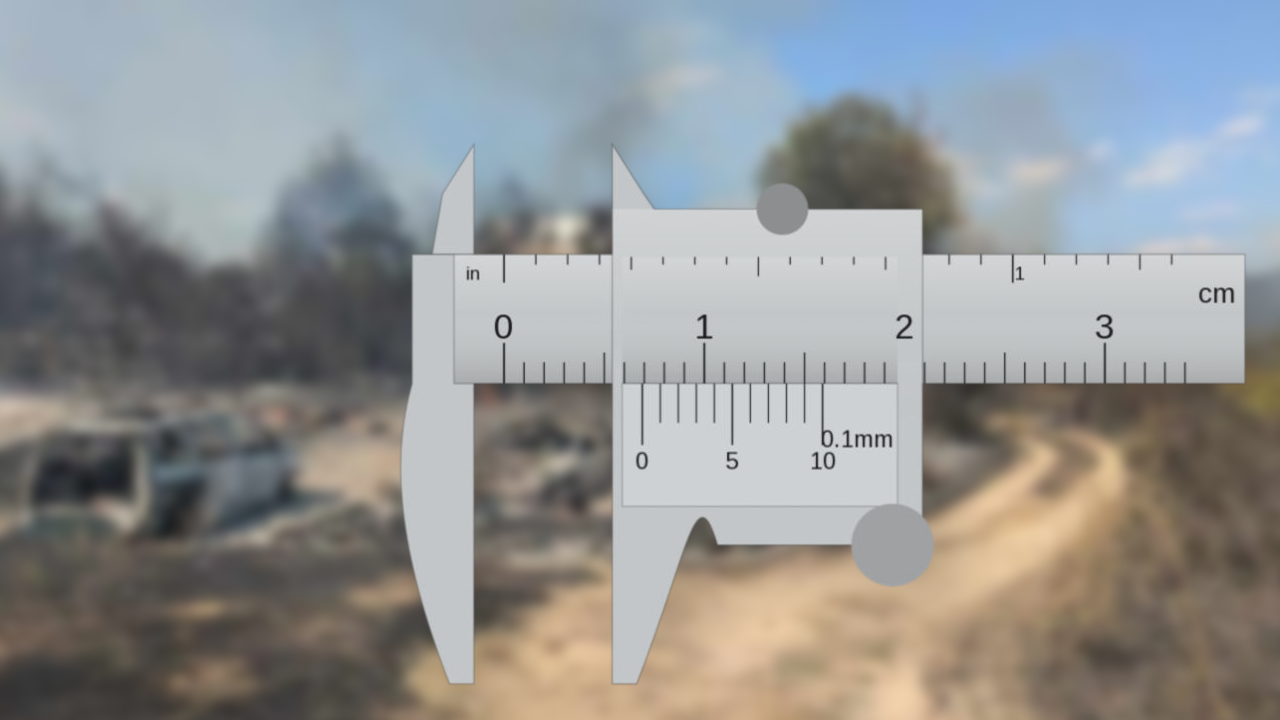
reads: 6.9
